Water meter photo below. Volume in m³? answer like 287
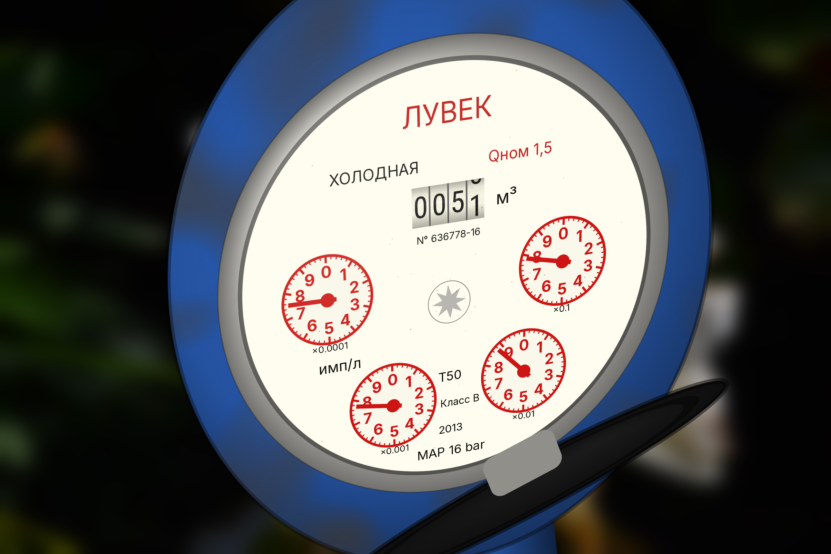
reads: 50.7877
